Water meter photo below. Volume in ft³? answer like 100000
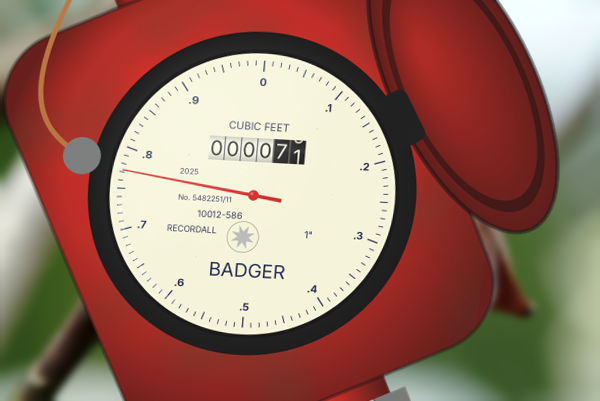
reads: 70.77
